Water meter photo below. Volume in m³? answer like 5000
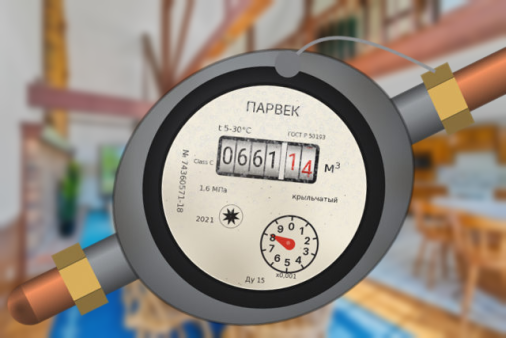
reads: 661.138
